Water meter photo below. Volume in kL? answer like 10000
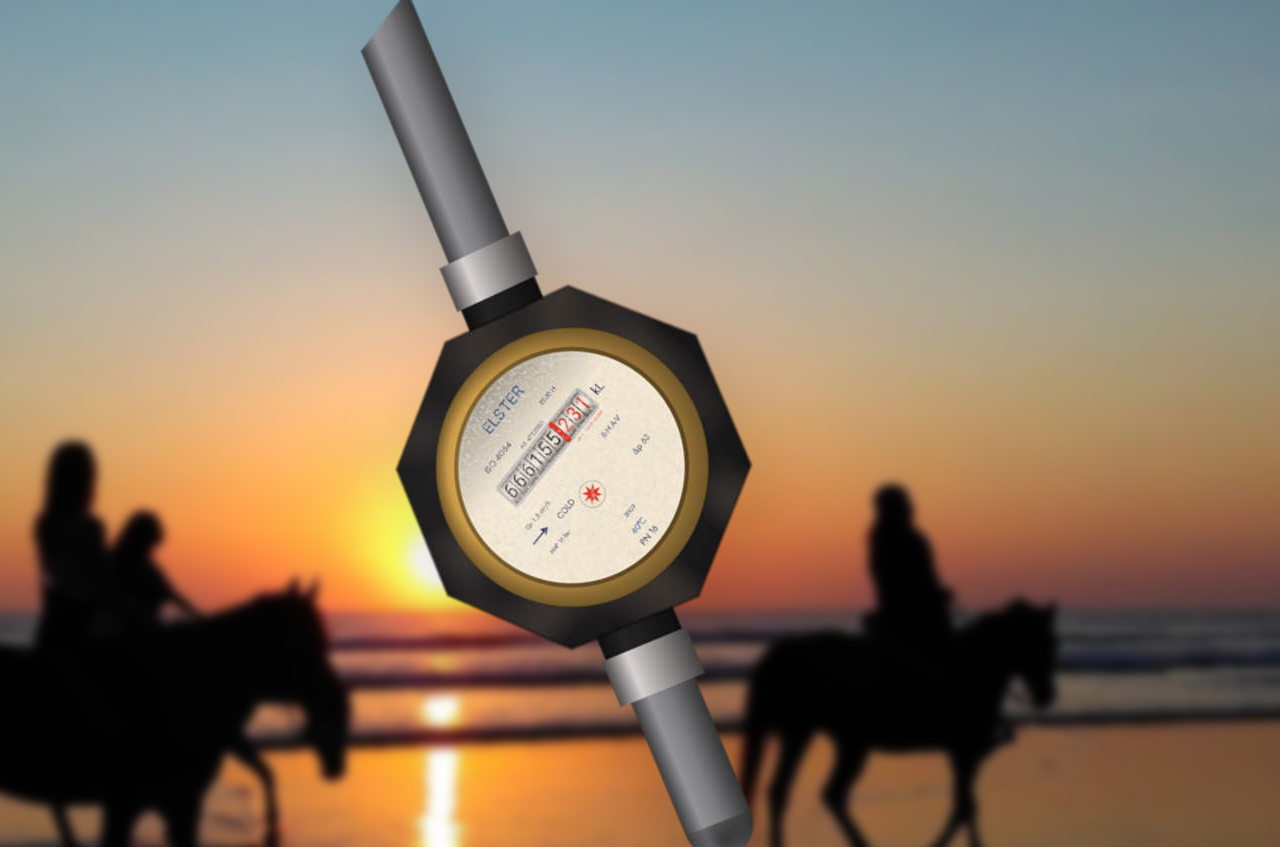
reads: 666155.231
